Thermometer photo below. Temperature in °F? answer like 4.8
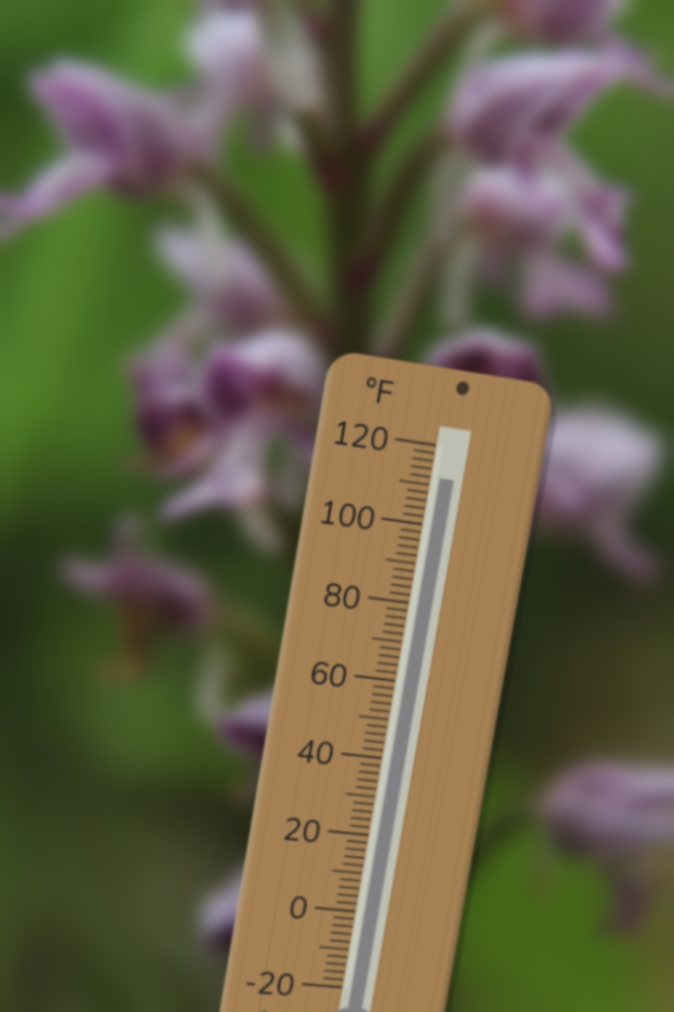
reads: 112
